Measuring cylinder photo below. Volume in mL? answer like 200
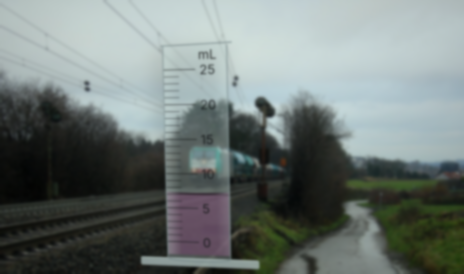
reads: 7
